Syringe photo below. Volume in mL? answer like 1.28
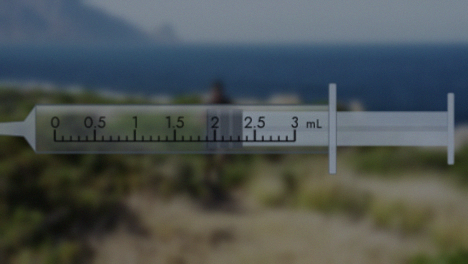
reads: 1.9
